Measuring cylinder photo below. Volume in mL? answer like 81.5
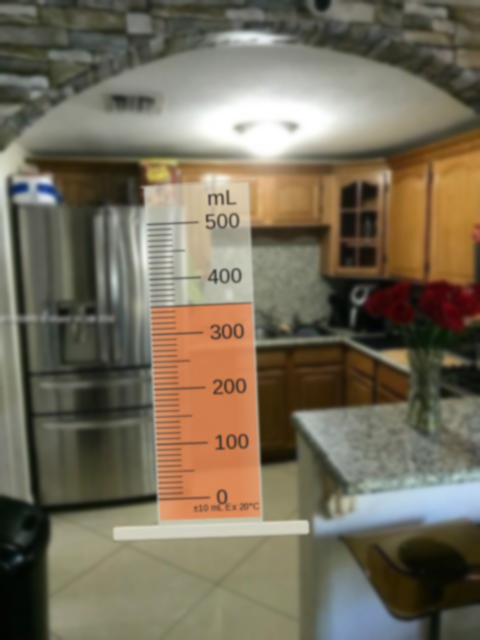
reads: 350
